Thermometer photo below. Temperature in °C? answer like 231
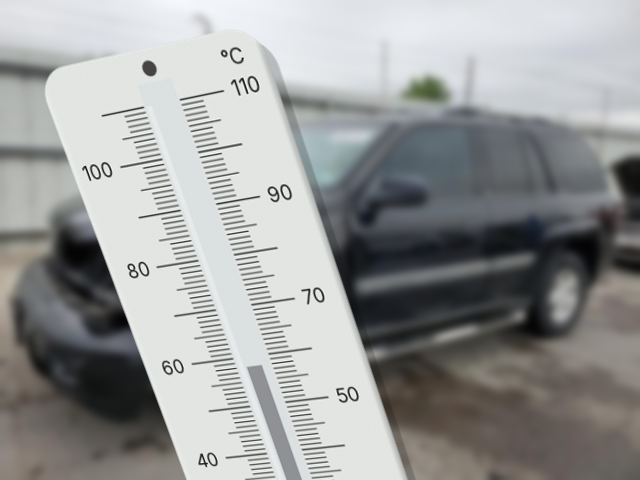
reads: 58
